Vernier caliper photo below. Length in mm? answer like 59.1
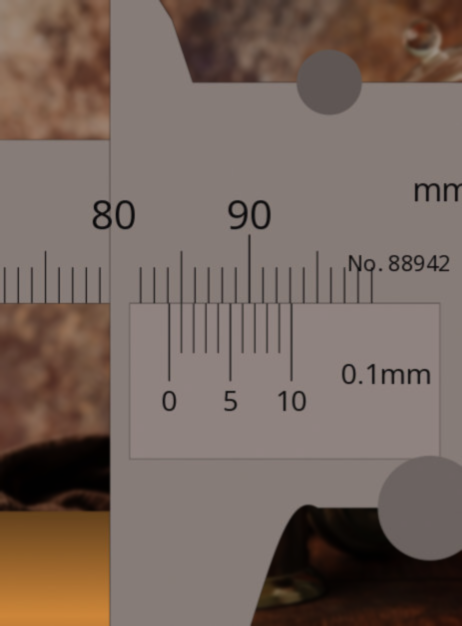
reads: 84.1
